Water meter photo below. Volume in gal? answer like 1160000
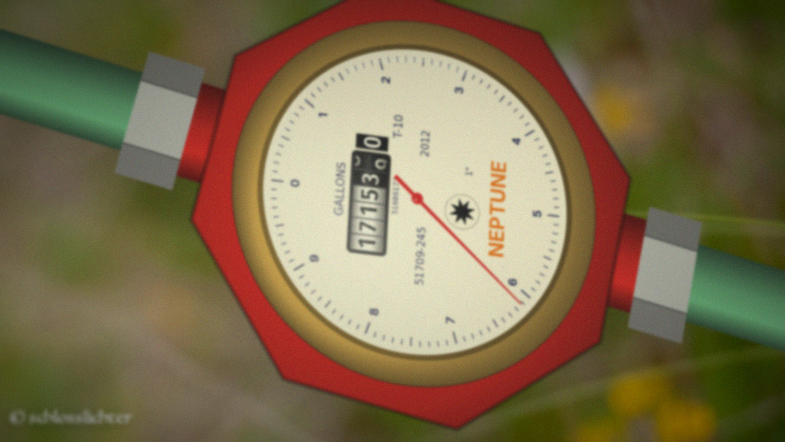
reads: 1715386.1
